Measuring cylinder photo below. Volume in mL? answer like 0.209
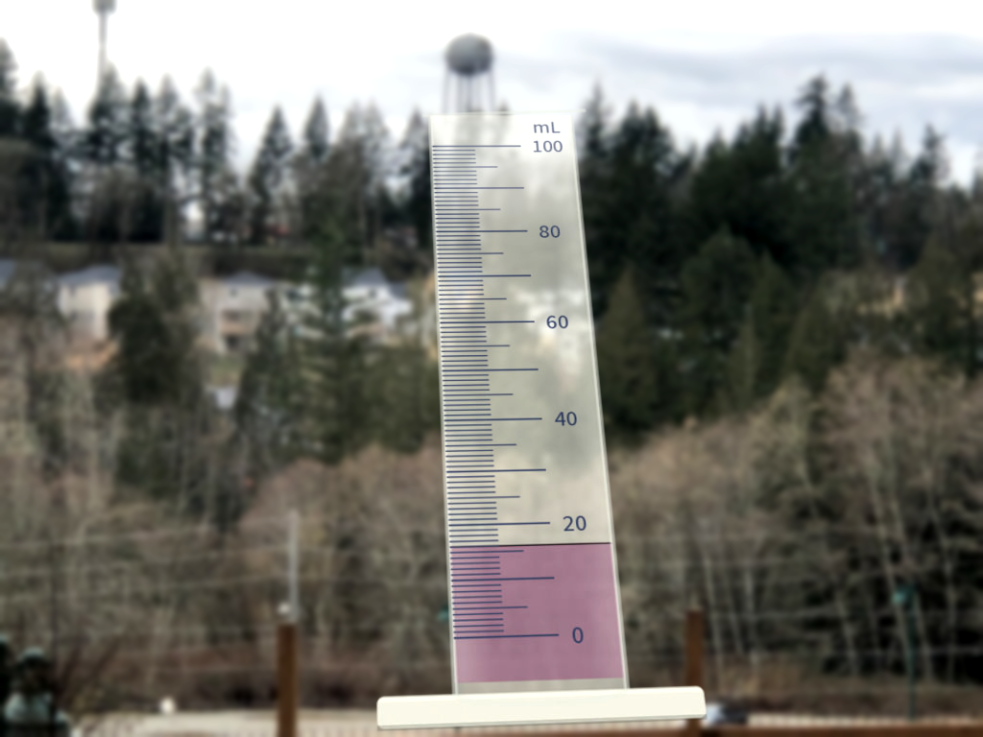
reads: 16
